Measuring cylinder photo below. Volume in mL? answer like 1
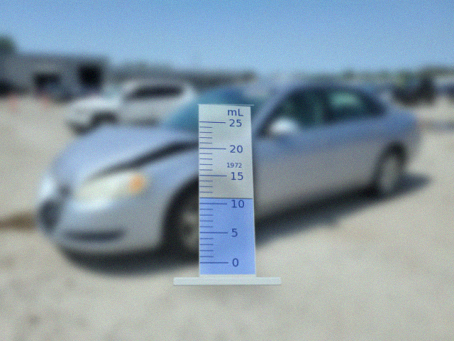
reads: 11
